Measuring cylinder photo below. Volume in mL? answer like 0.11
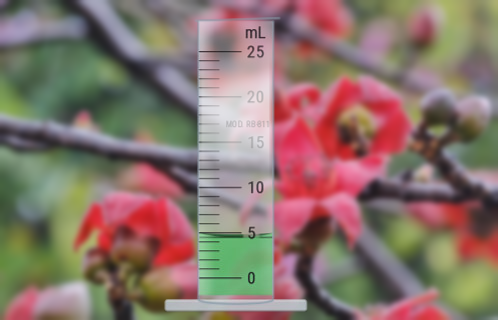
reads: 4.5
